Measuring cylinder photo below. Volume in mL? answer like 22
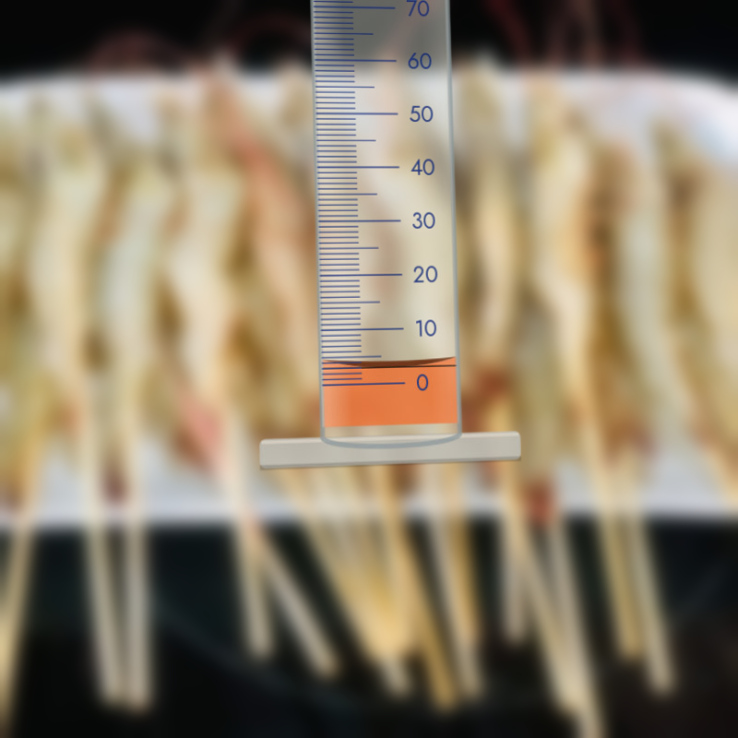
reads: 3
